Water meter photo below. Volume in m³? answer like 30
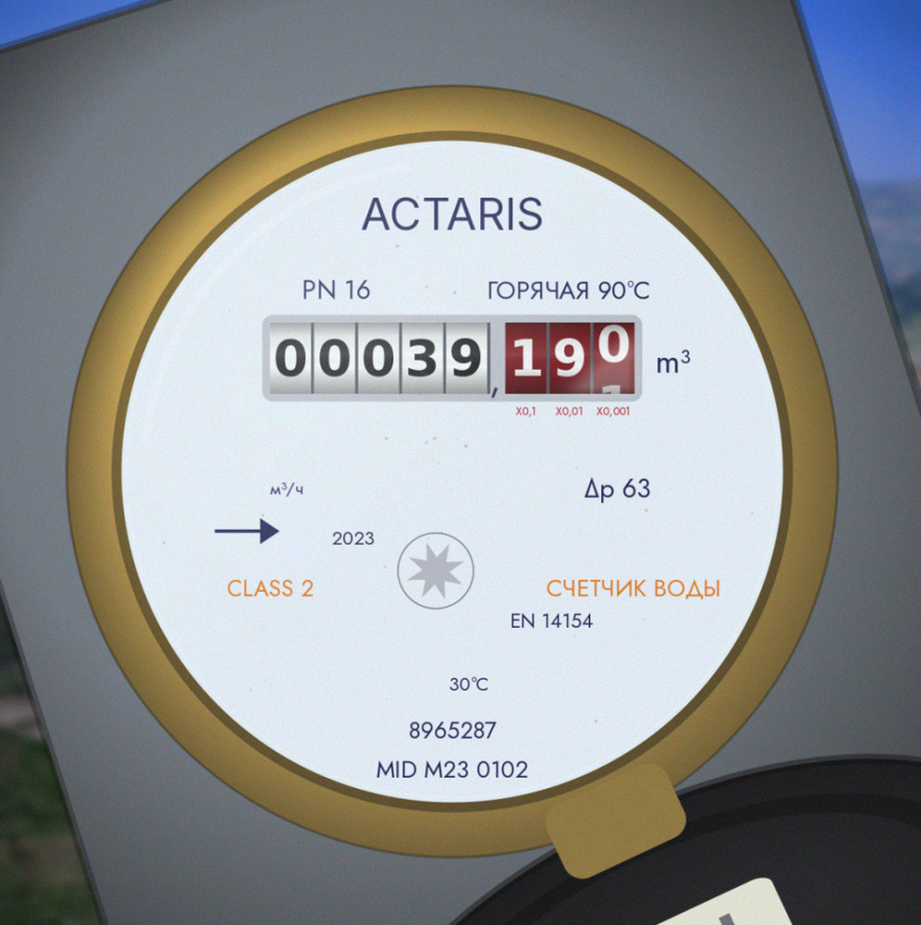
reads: 39.190
